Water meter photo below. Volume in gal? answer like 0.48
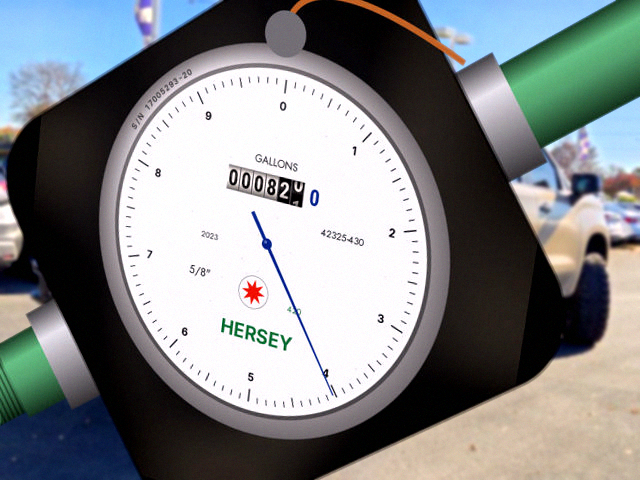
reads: 8204.0
